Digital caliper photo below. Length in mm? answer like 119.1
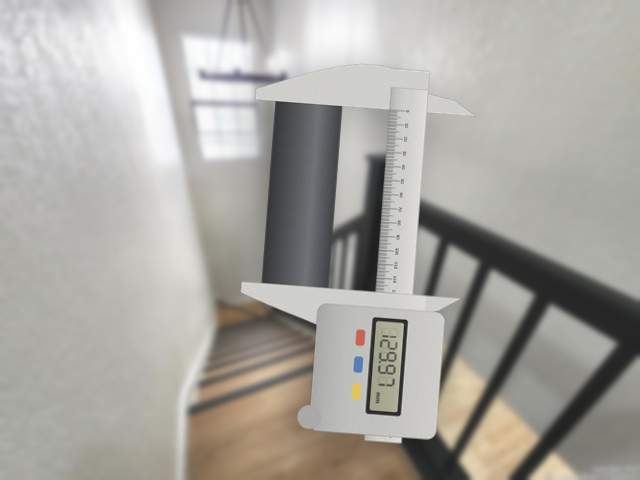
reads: 129.97
